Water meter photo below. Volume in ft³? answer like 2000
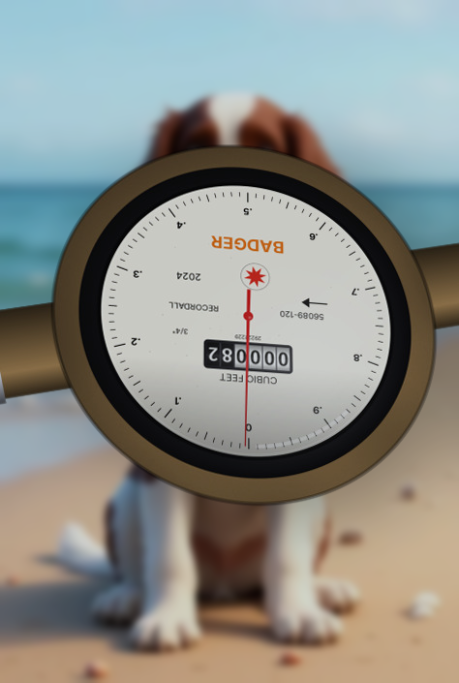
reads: 82.00
